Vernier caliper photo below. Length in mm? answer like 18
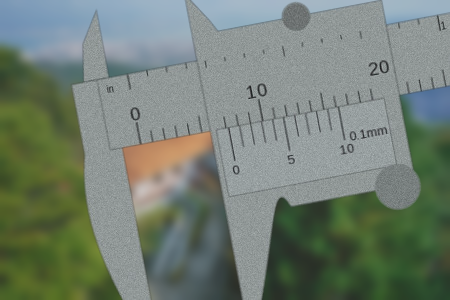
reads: 7.2
